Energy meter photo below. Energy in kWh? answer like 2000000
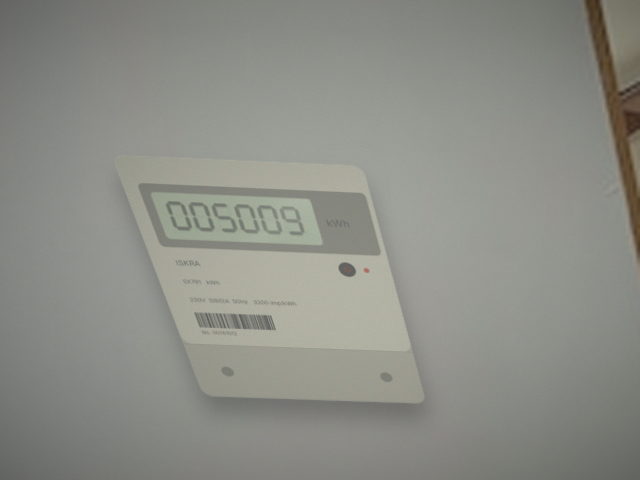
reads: 5009
